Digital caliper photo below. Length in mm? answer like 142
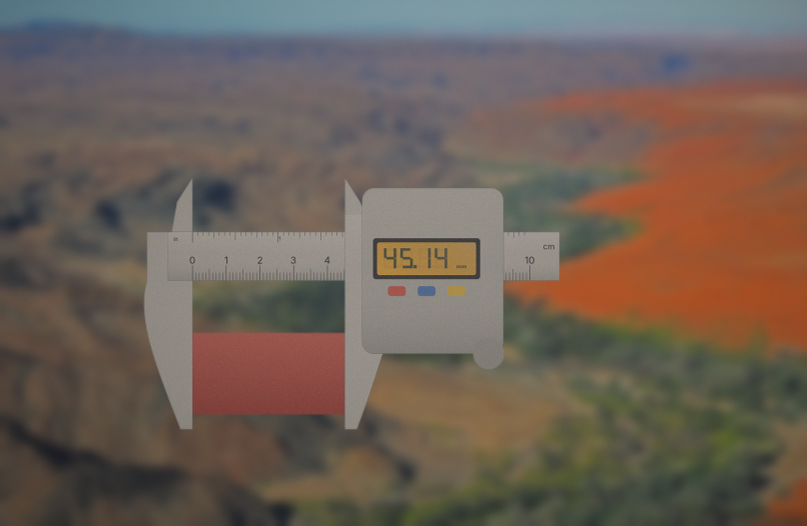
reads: 45.14
